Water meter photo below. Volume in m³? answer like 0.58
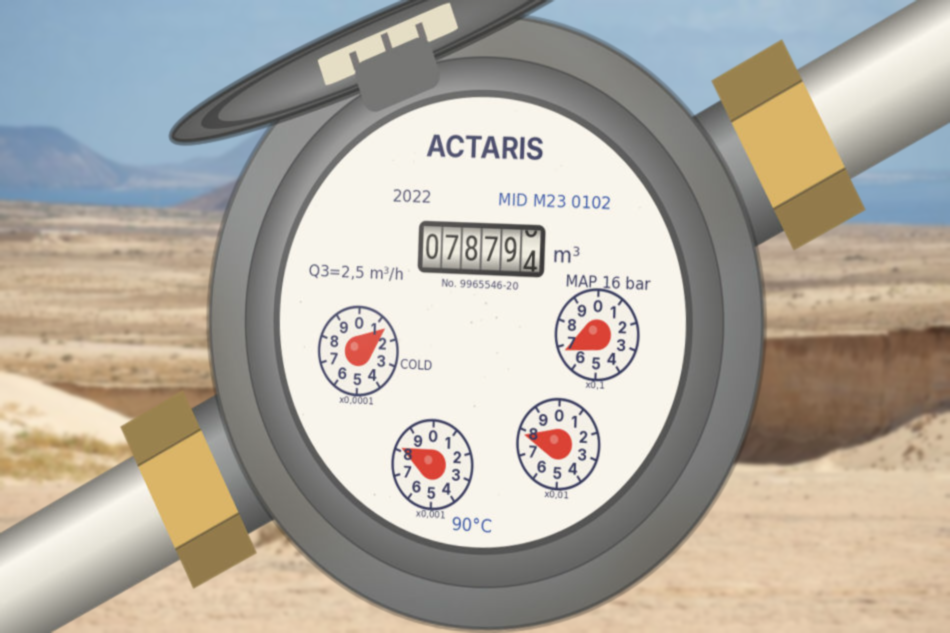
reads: 78793.6781
